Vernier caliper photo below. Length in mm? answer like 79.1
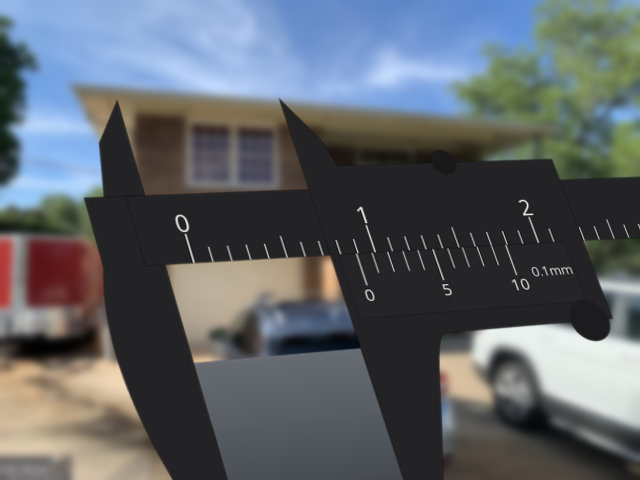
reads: 8.9
